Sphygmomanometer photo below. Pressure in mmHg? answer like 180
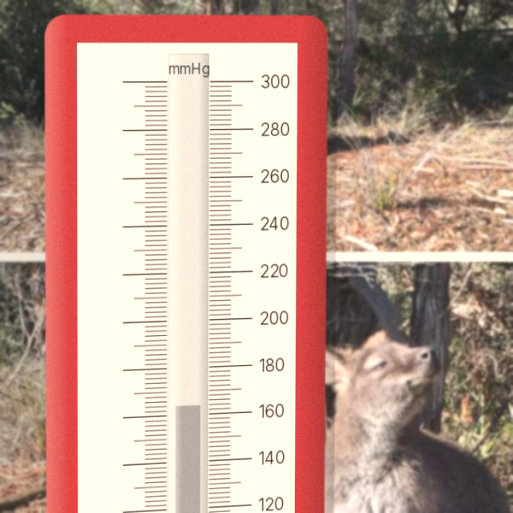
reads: 164
